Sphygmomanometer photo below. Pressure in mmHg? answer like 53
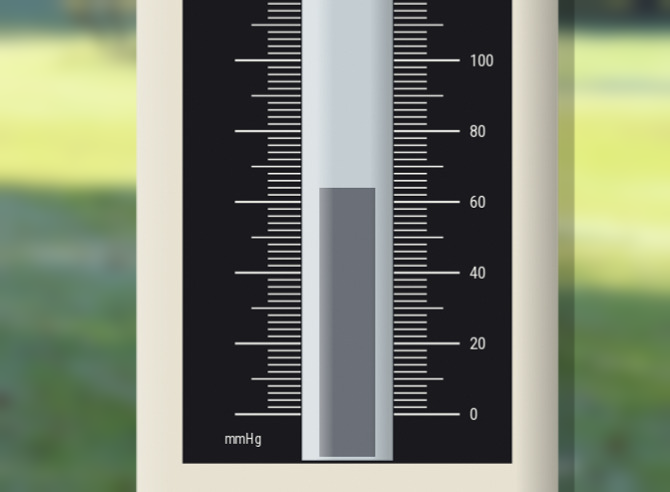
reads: 64
